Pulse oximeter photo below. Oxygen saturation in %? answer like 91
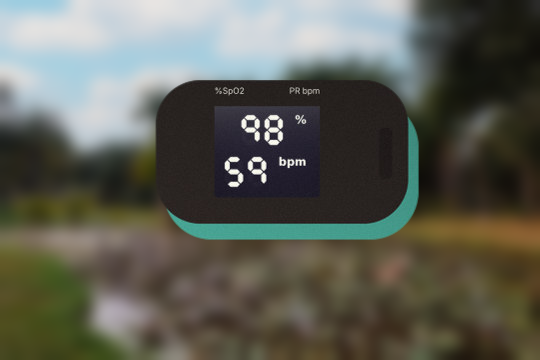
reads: 98
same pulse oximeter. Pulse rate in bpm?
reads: 59
